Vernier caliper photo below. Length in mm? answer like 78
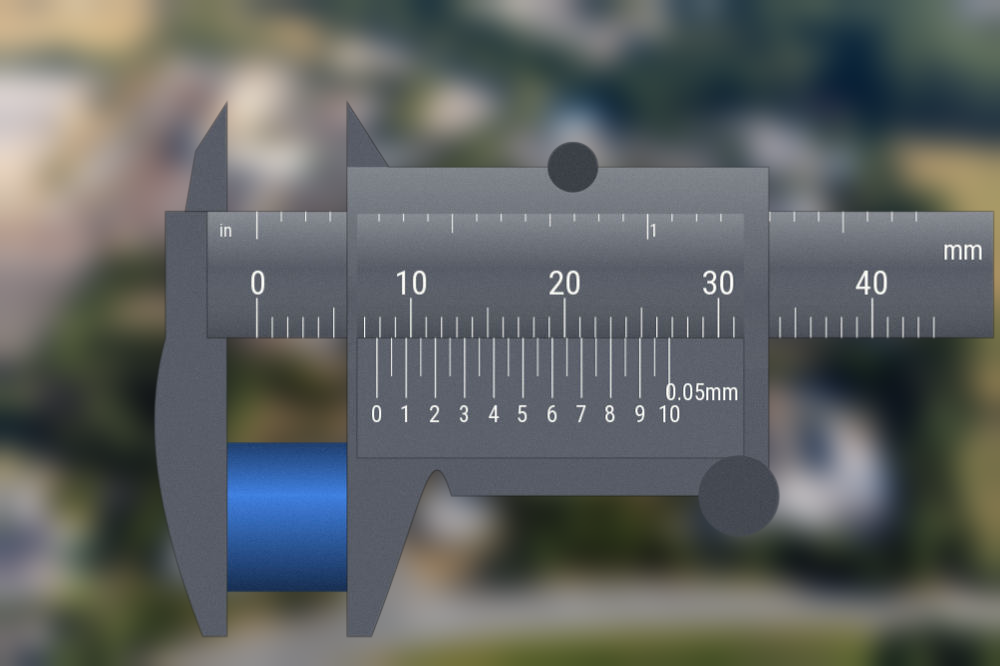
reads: 7.8
